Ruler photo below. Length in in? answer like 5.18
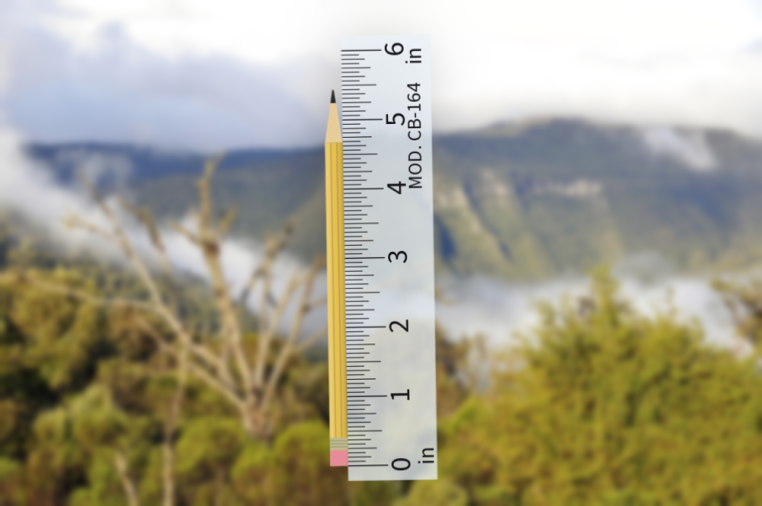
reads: 5.4375
